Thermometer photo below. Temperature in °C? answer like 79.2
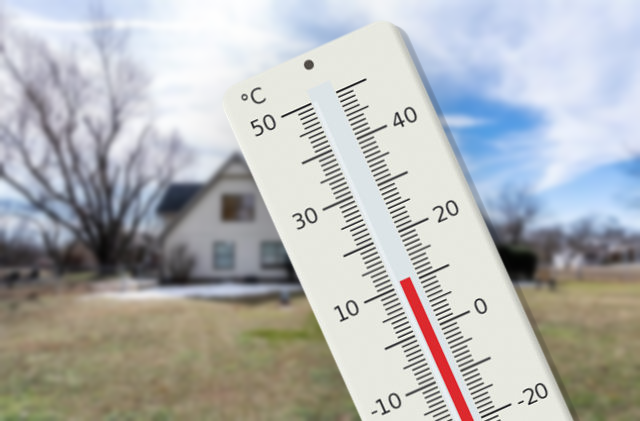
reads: 11
